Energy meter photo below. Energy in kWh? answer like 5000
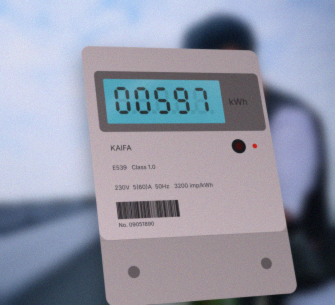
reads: 597
